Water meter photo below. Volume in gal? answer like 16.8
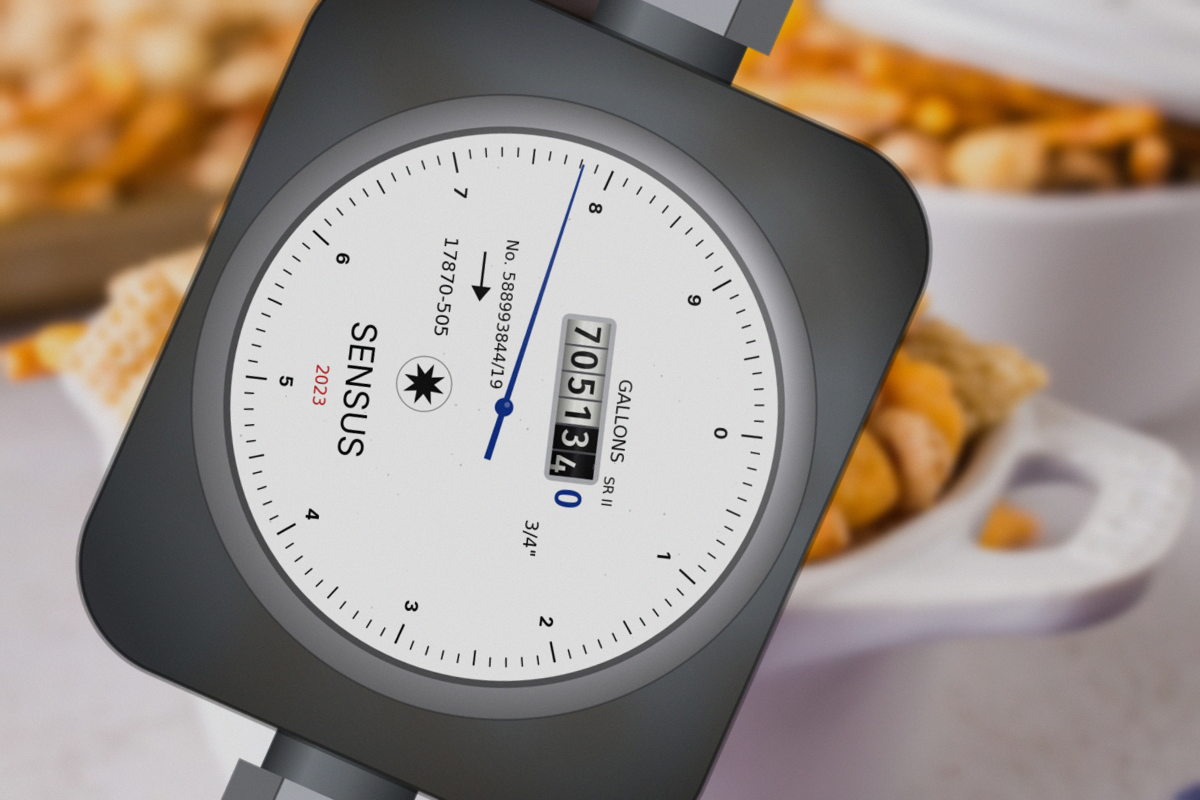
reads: 7051337.8
